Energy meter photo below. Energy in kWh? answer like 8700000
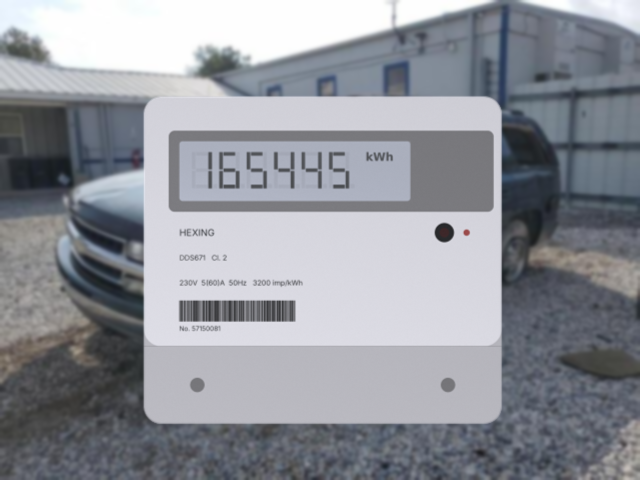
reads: 165445
